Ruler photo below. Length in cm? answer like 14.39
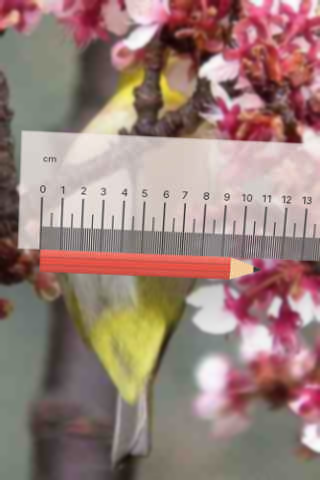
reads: 11
